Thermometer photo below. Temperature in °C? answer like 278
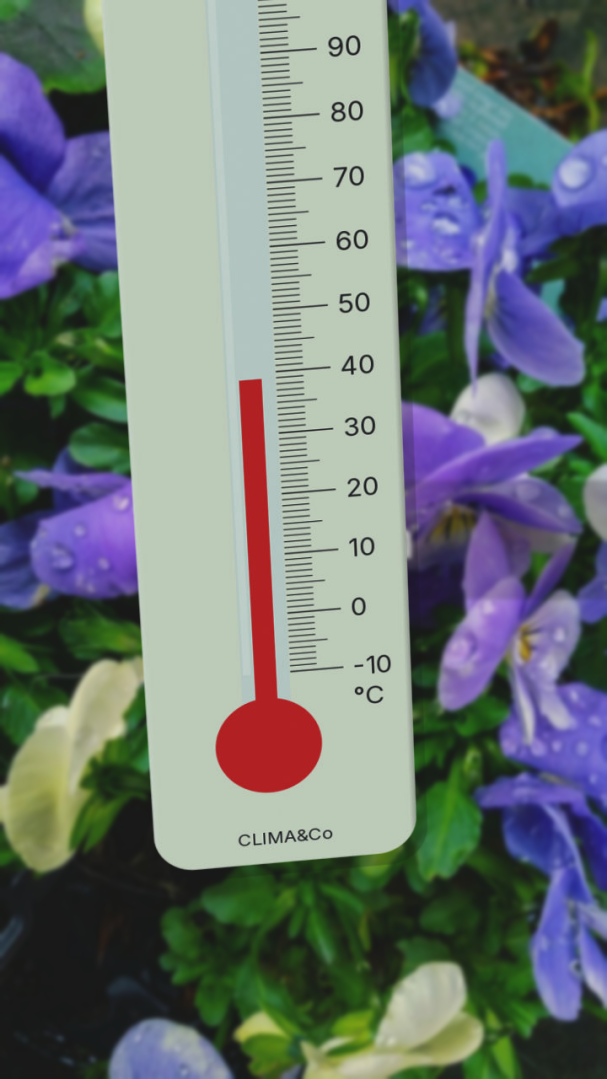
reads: 39
